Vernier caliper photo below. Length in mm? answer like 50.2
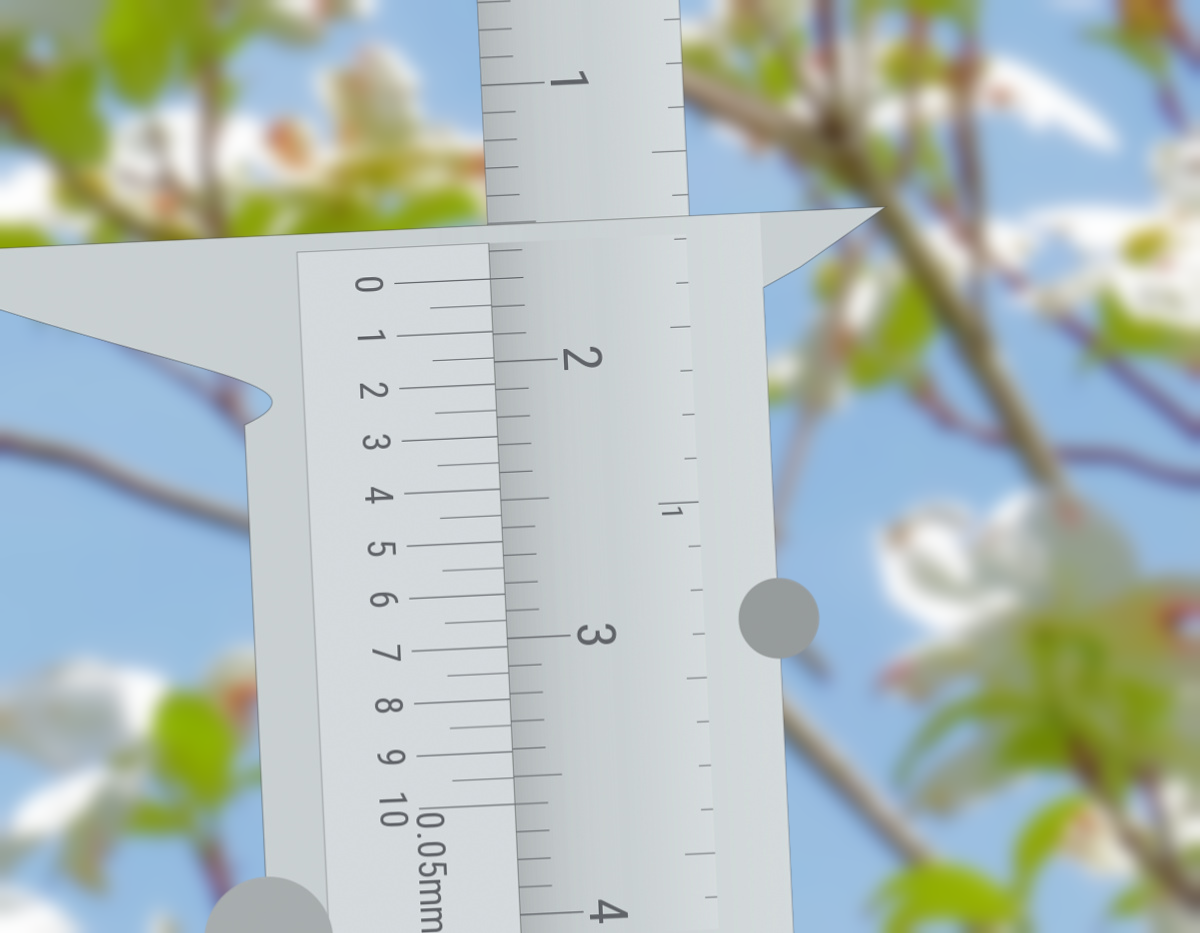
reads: 17.00
